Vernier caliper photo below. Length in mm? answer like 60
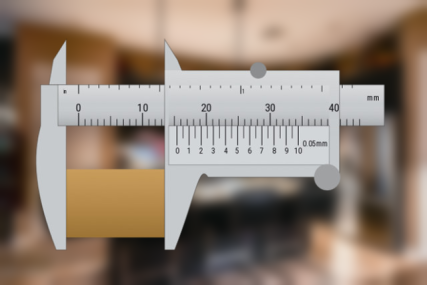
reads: 15.4
